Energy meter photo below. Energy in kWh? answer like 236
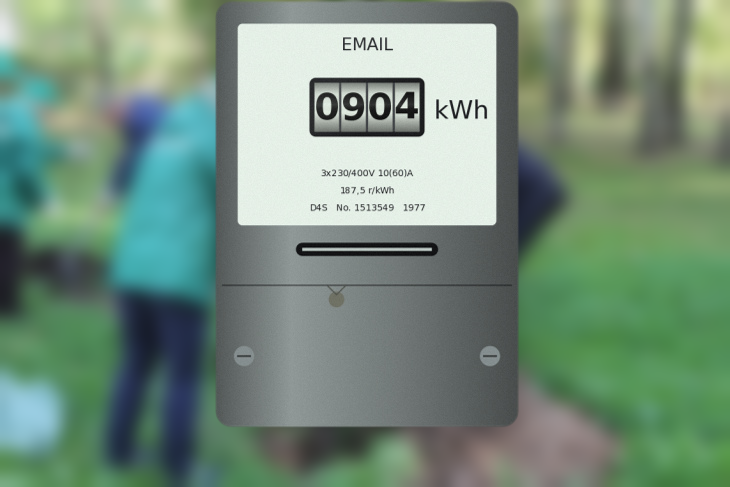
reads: 904
